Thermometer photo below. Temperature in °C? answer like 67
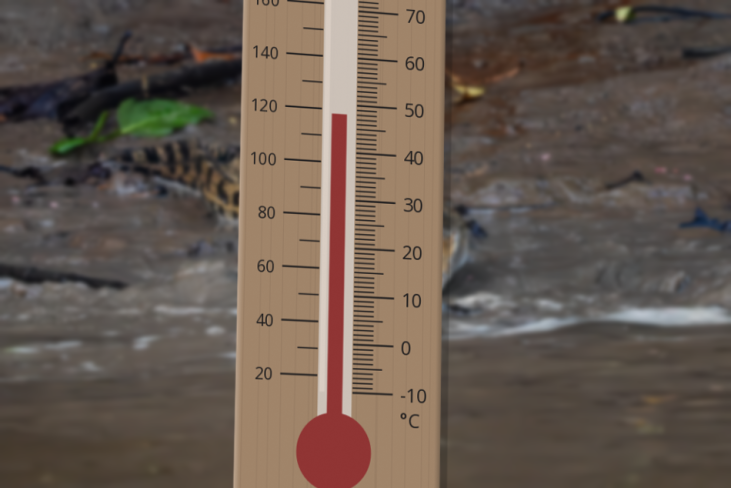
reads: 48
